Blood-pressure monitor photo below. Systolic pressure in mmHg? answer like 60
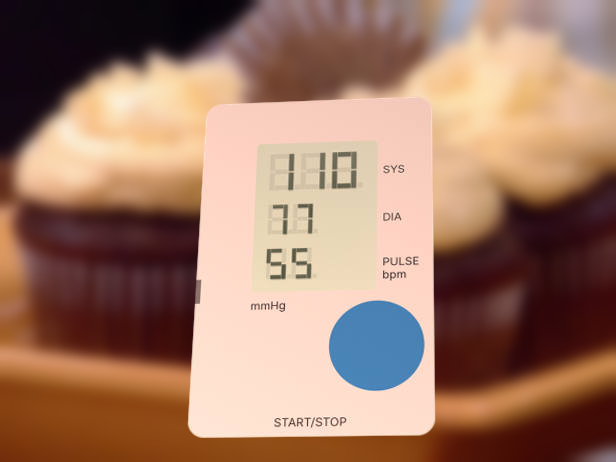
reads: 110
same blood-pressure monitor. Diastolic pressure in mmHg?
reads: 77
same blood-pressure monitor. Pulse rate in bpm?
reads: 55
